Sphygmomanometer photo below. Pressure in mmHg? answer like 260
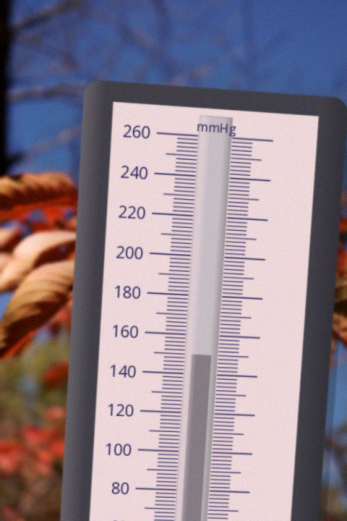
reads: 150
